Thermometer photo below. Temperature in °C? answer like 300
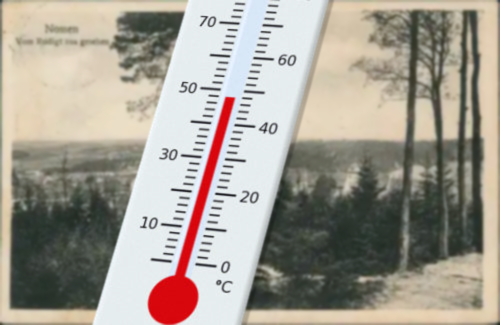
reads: 48
